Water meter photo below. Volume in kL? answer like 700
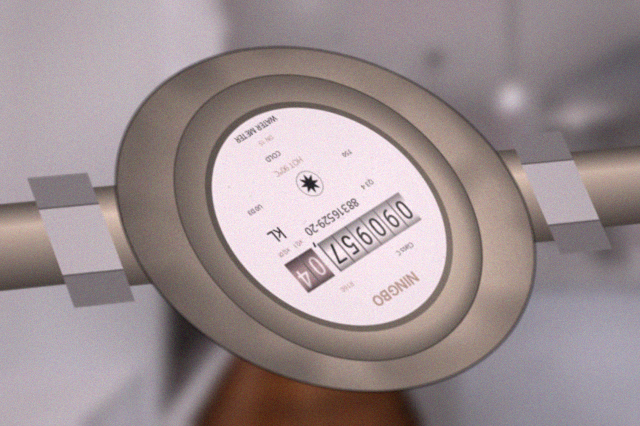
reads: 90957.04
